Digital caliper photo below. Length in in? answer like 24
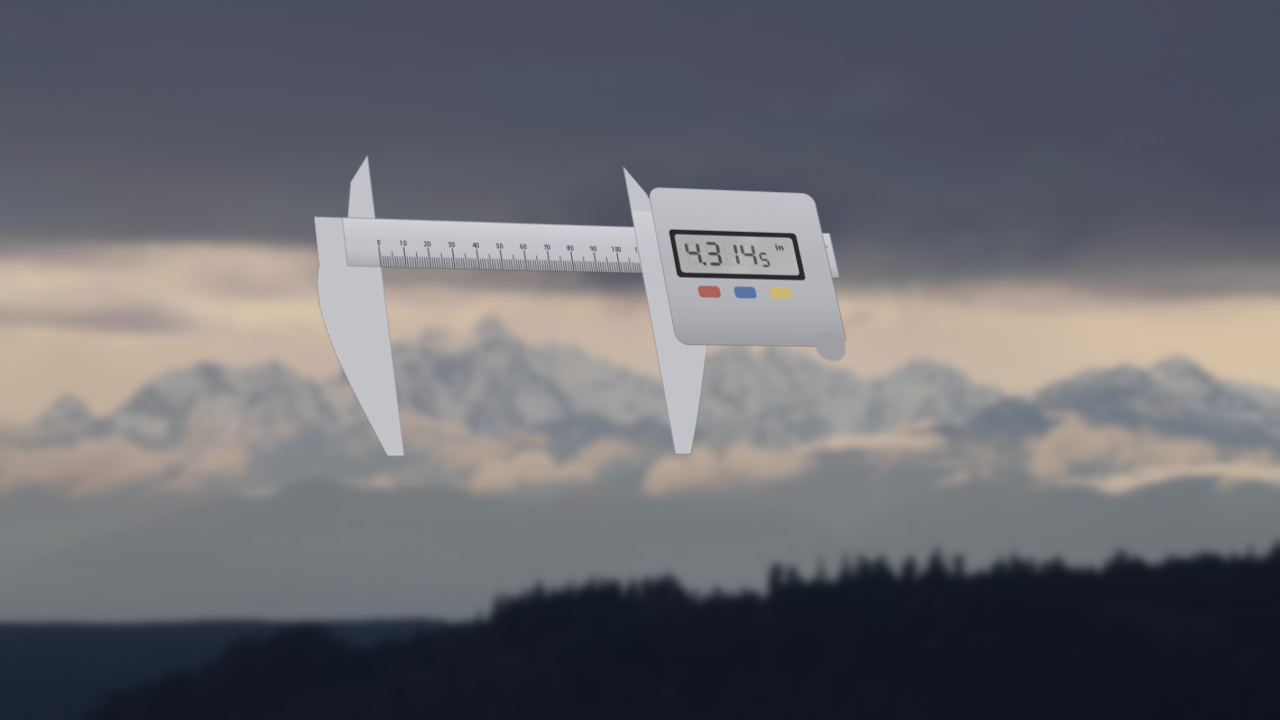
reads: 4.3145
